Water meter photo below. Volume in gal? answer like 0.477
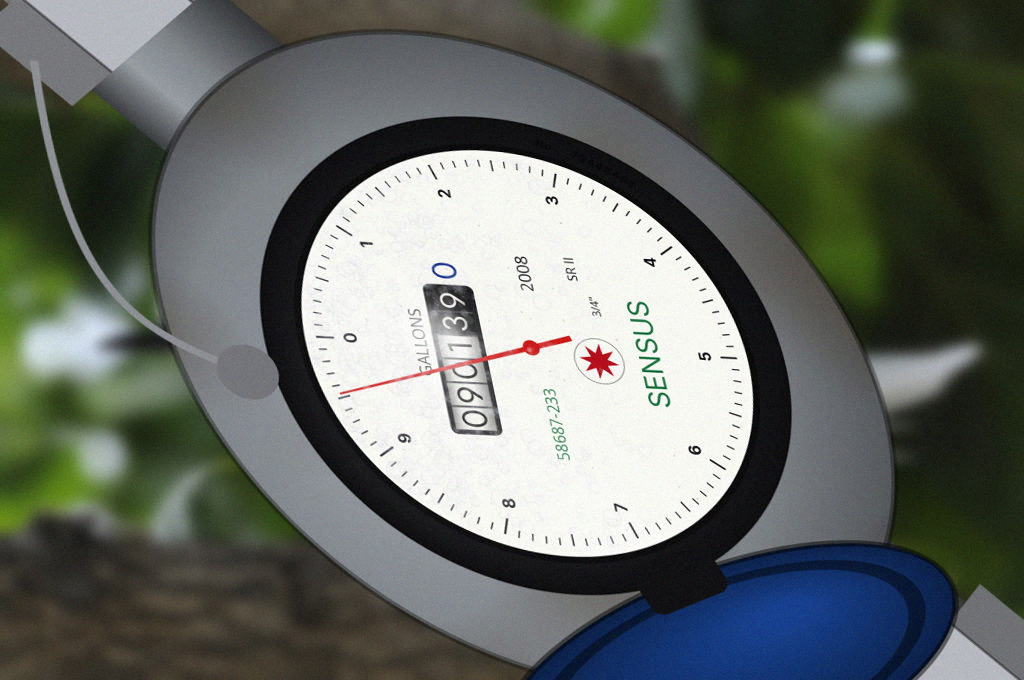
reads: 901389.5
